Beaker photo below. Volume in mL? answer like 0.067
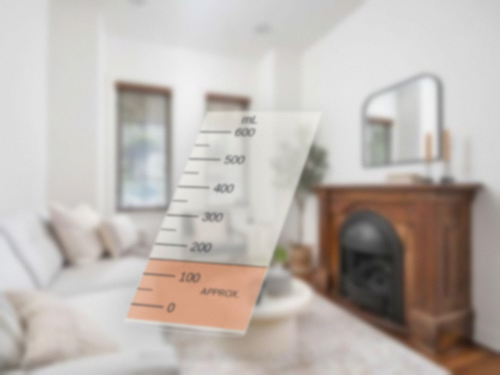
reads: 150
